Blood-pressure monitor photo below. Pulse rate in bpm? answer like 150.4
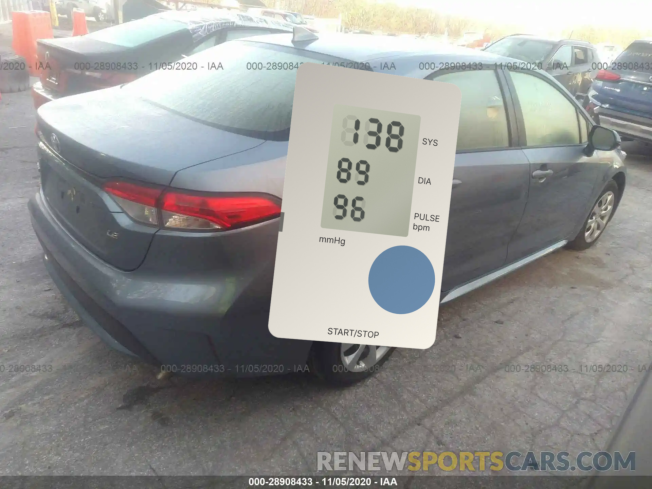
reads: 96
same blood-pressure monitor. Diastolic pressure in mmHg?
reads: 89
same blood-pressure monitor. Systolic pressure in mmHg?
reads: 138
